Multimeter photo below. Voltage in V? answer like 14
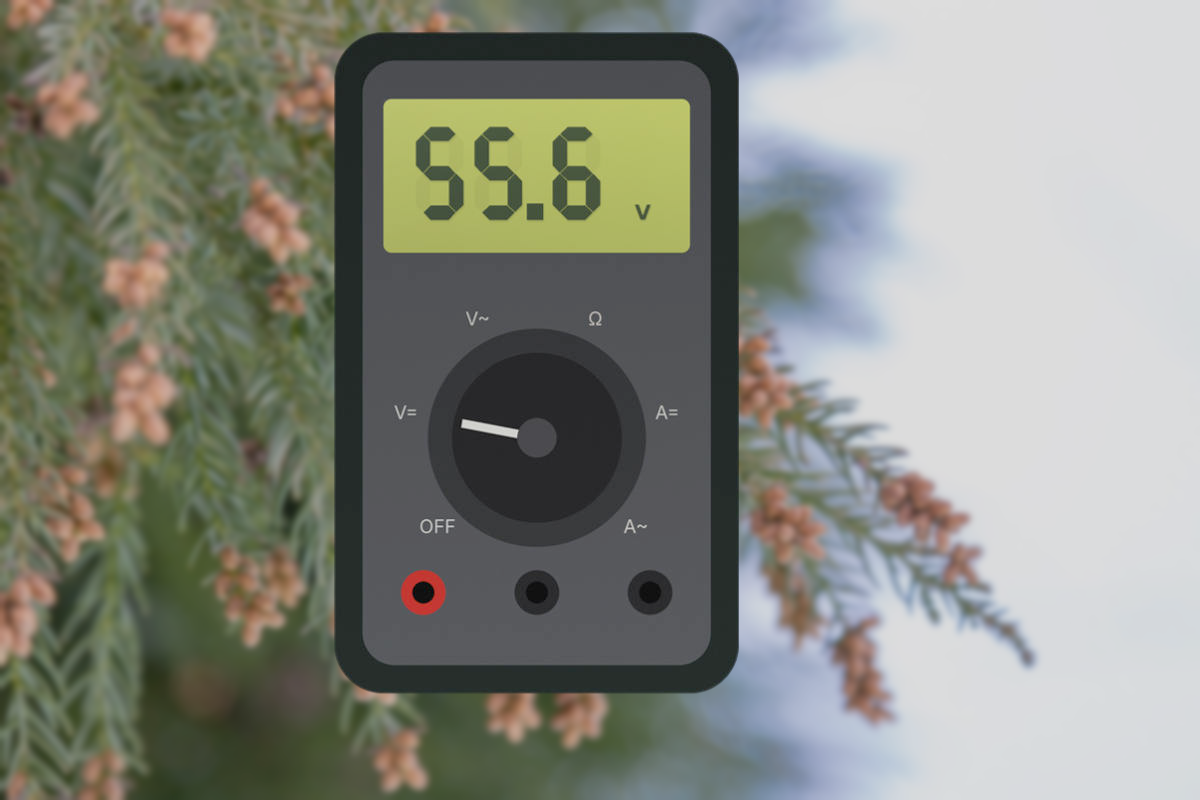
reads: 55.6
